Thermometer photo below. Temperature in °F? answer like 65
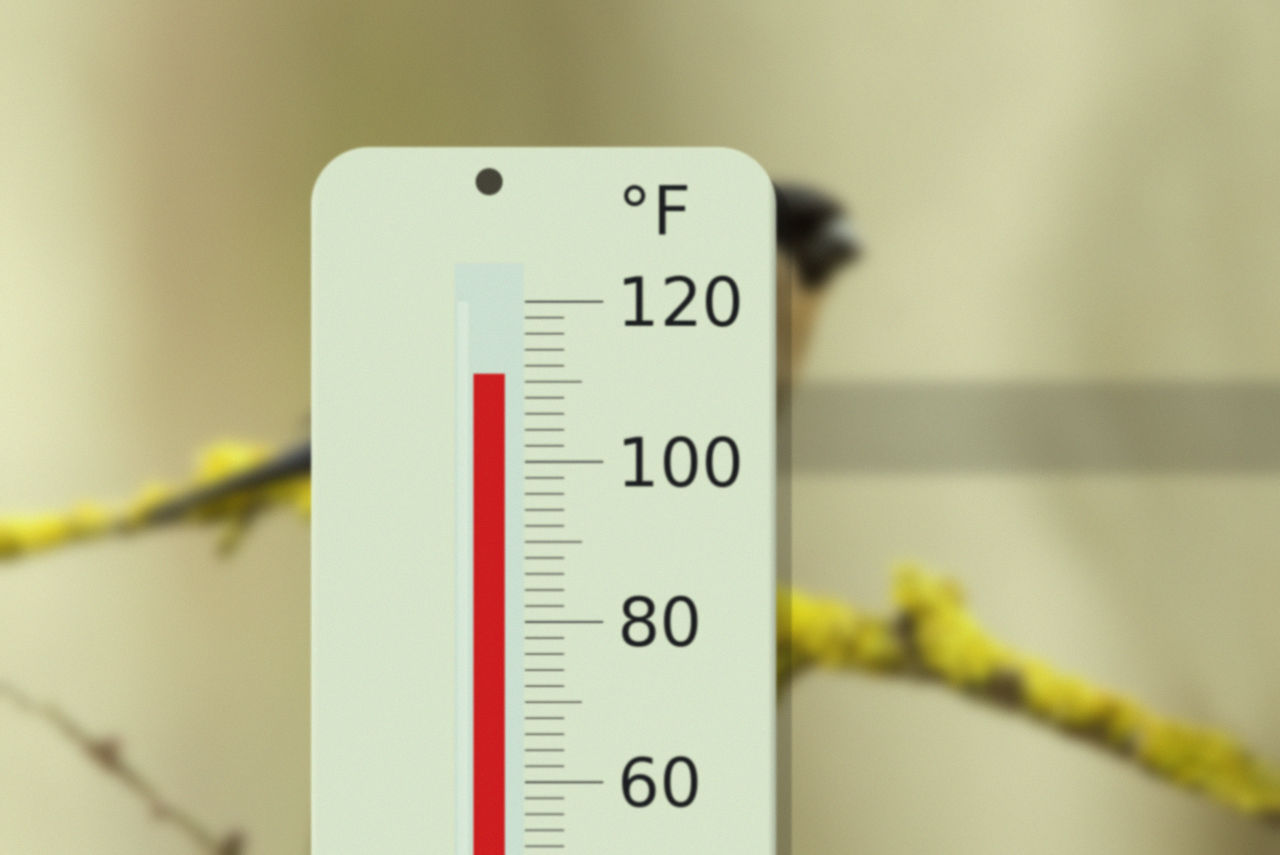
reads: 111
